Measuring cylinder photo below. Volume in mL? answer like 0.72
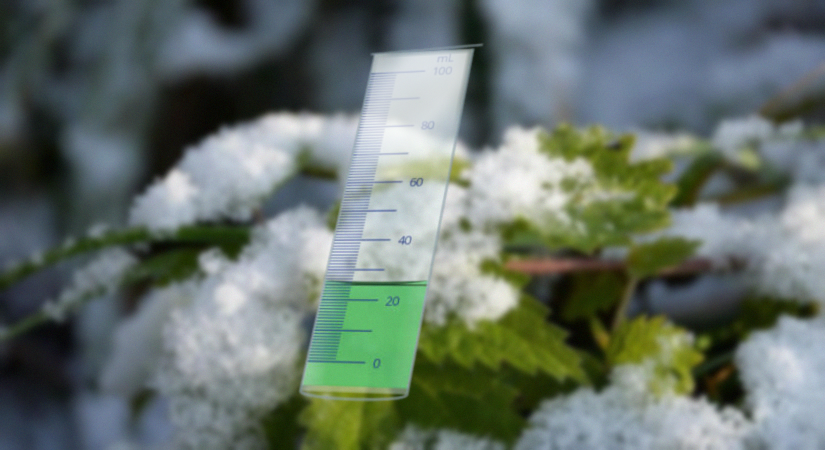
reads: 25
